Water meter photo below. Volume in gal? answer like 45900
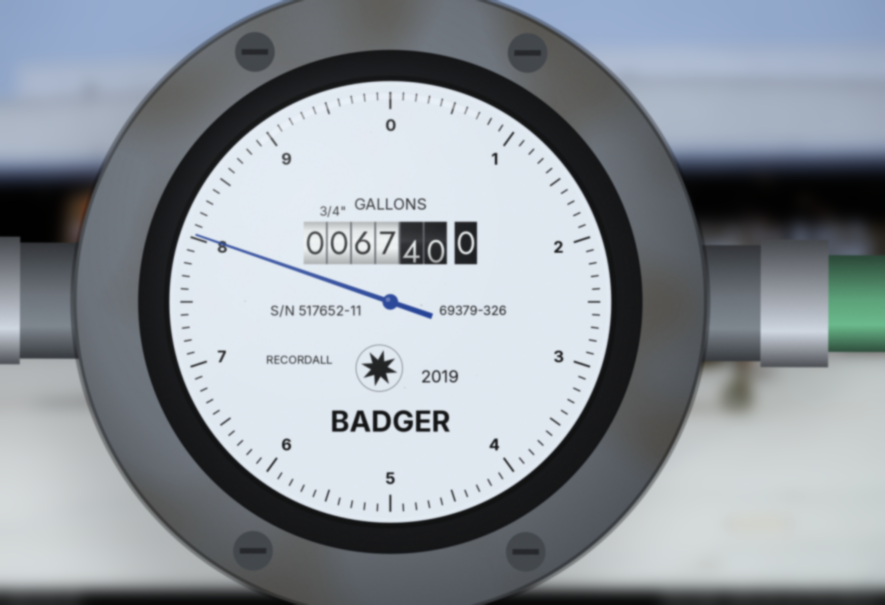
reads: 67398.0
